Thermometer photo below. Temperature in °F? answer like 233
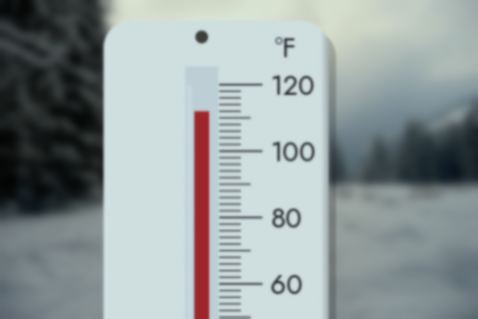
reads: 112
